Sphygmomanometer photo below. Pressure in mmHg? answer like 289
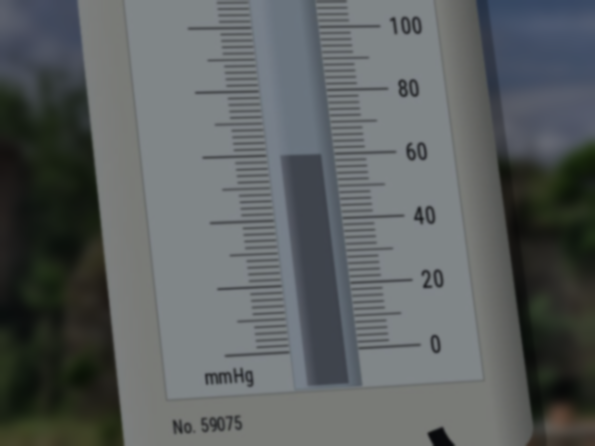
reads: 60
